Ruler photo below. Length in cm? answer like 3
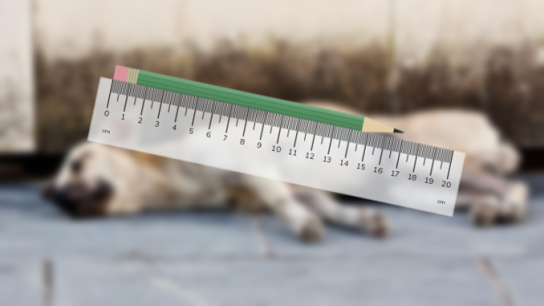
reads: 17
